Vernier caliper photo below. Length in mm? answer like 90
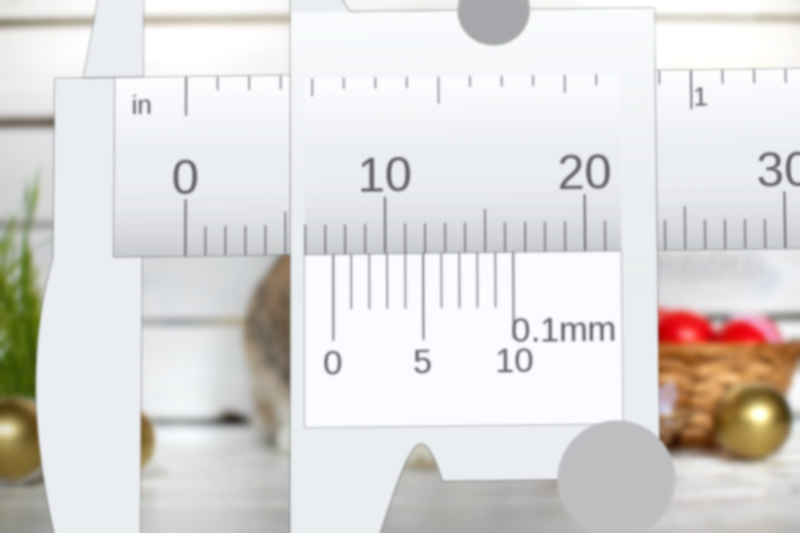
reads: 7.4
